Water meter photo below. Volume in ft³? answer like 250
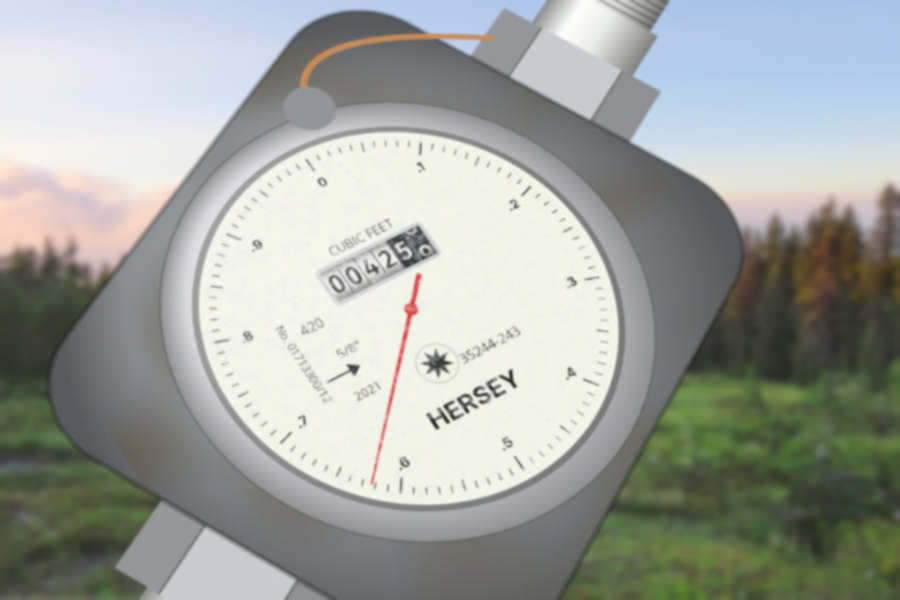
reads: 4258.62
